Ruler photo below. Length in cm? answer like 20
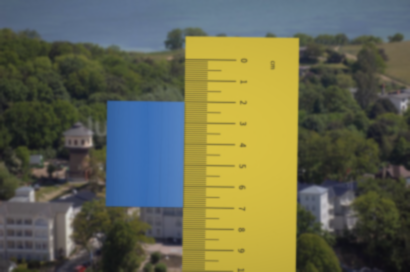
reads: 5
